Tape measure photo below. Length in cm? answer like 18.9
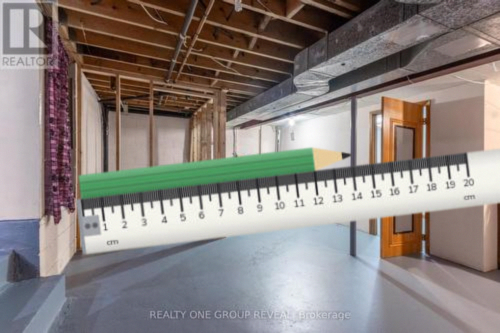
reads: 14
